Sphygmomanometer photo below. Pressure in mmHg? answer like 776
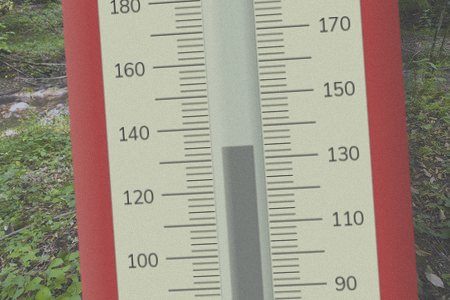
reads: 134
